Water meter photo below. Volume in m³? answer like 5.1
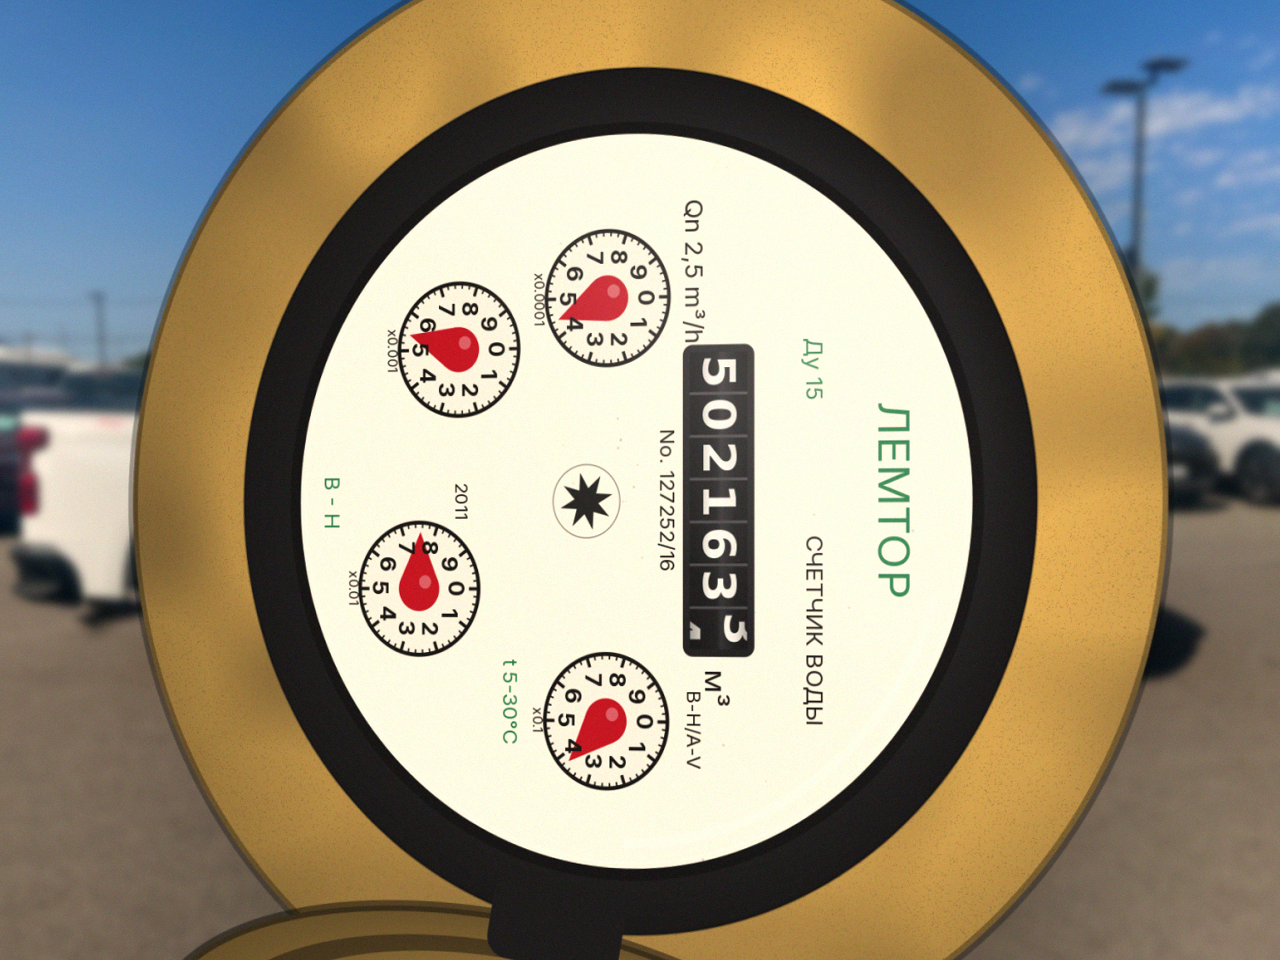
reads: 5021633.3754
